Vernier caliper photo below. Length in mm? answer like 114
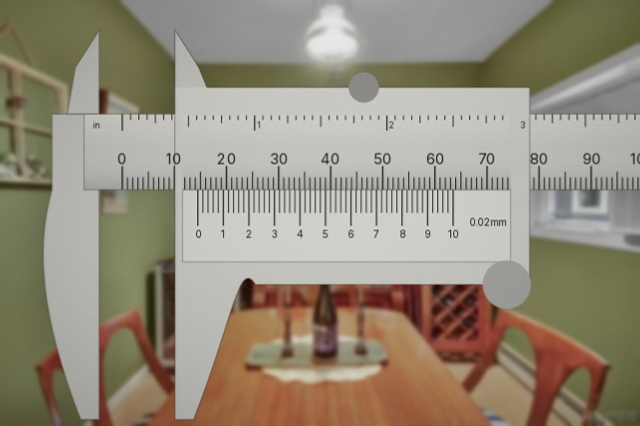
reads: 14.5
